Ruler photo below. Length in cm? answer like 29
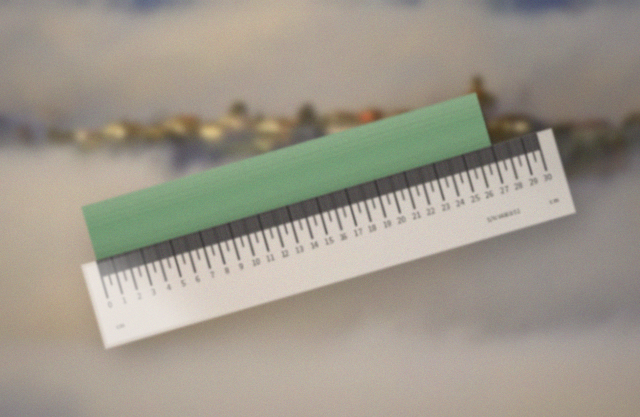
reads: 27
